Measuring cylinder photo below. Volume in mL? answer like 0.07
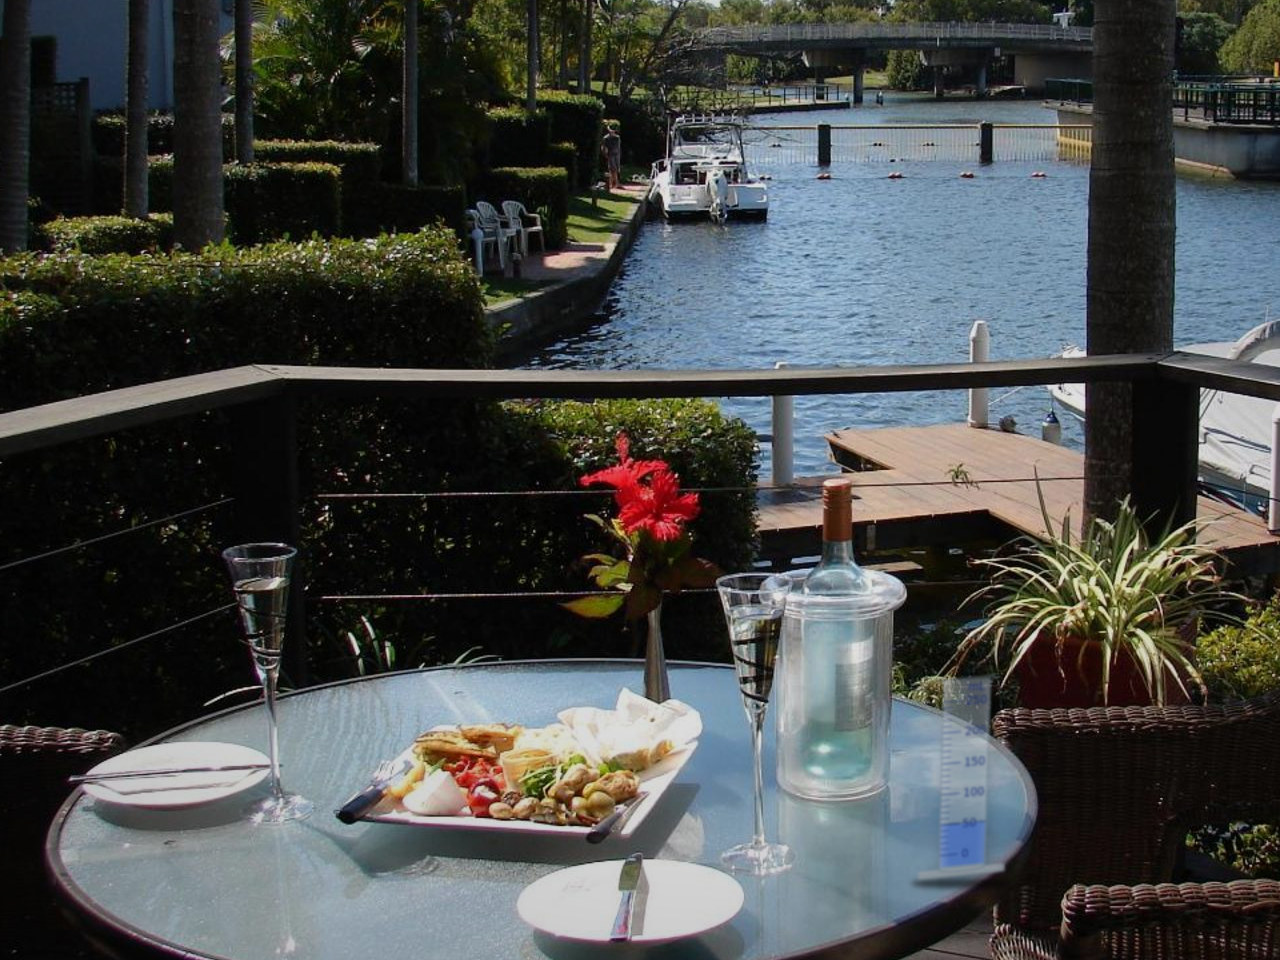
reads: 50
